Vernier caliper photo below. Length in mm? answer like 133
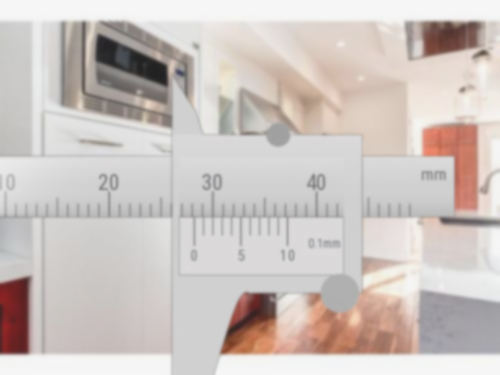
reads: 28.2
